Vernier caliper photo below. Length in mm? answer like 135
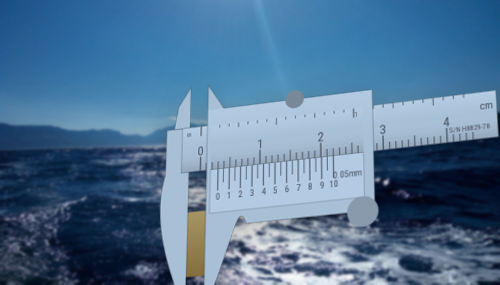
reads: 3.0
